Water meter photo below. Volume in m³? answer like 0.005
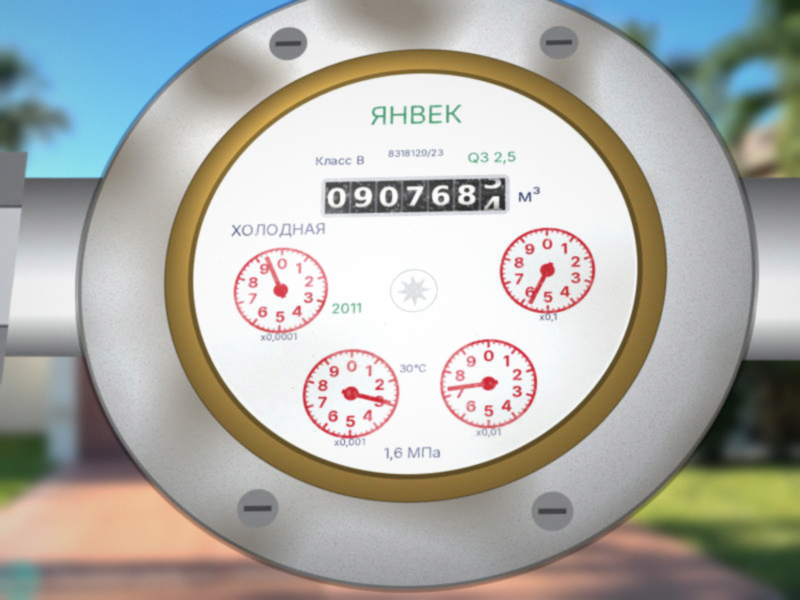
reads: 907683.5729
